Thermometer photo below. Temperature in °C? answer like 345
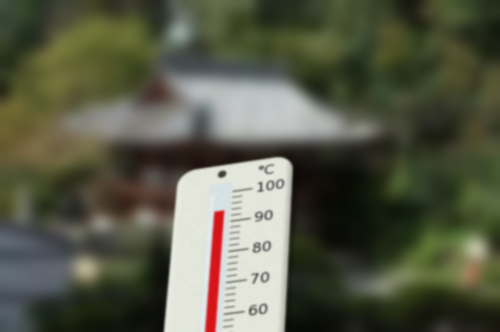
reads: 94
